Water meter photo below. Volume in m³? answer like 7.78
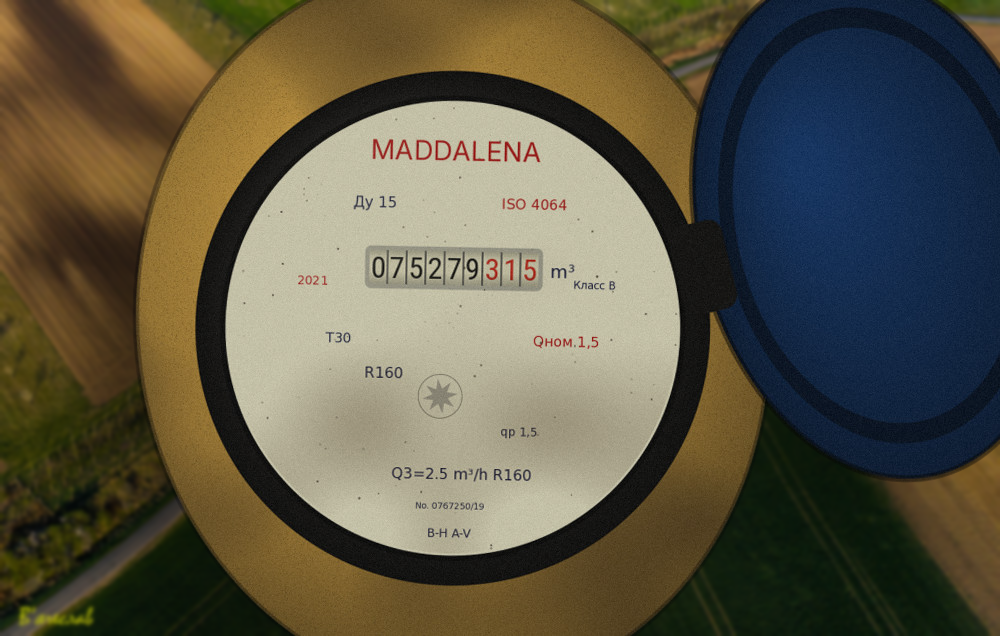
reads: 75279.315
